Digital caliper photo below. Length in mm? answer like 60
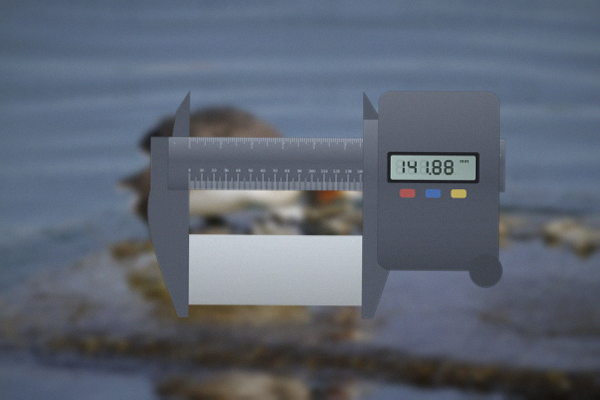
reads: 141.88
